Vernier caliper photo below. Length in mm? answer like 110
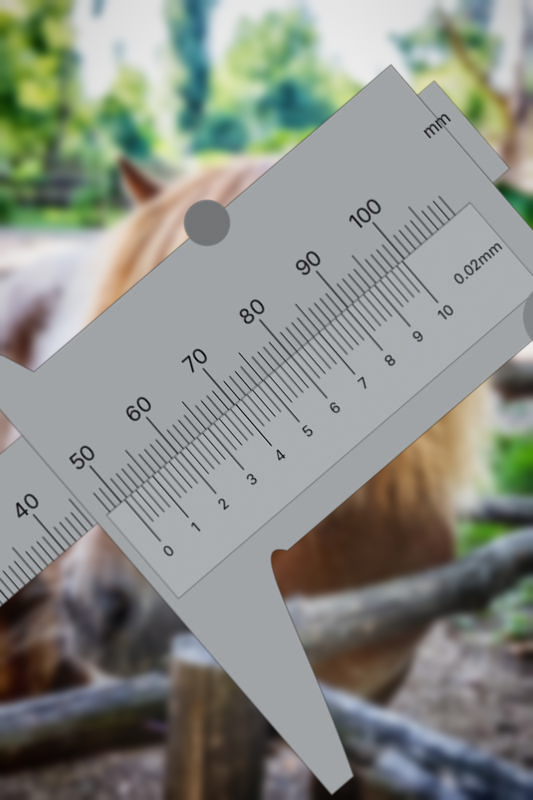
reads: 50.6
